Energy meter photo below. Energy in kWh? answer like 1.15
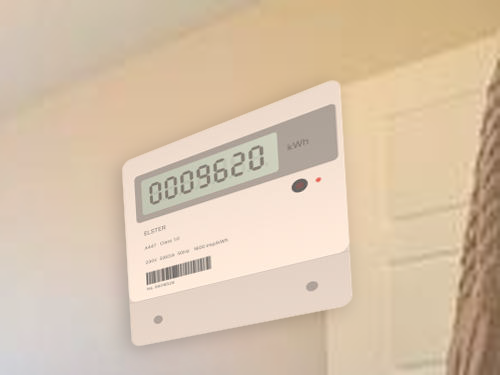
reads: 9620
